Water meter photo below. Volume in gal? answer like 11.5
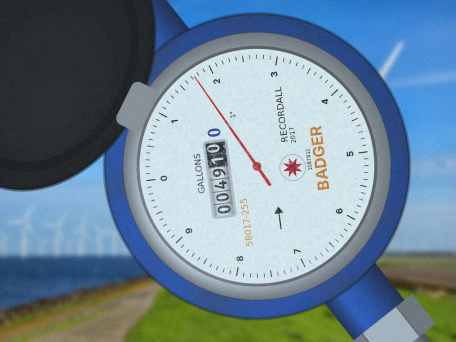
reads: 49101.7
